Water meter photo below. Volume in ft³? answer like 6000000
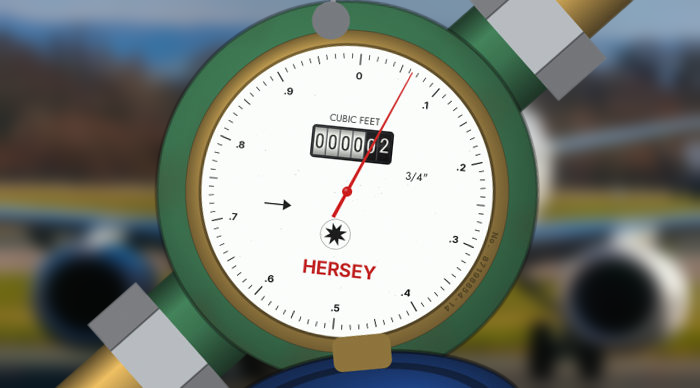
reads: 2.06
